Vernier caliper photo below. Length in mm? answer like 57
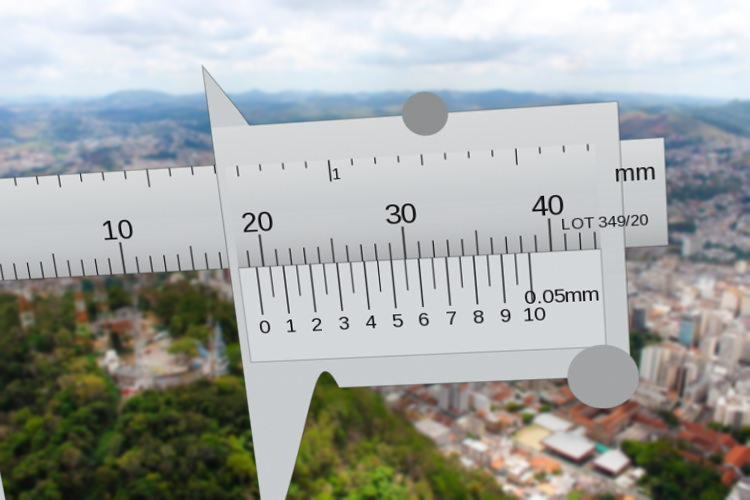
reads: 19.5
